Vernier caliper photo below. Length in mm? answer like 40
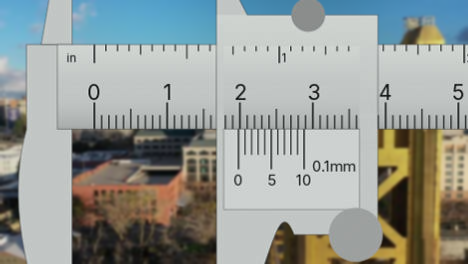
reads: 19.8
